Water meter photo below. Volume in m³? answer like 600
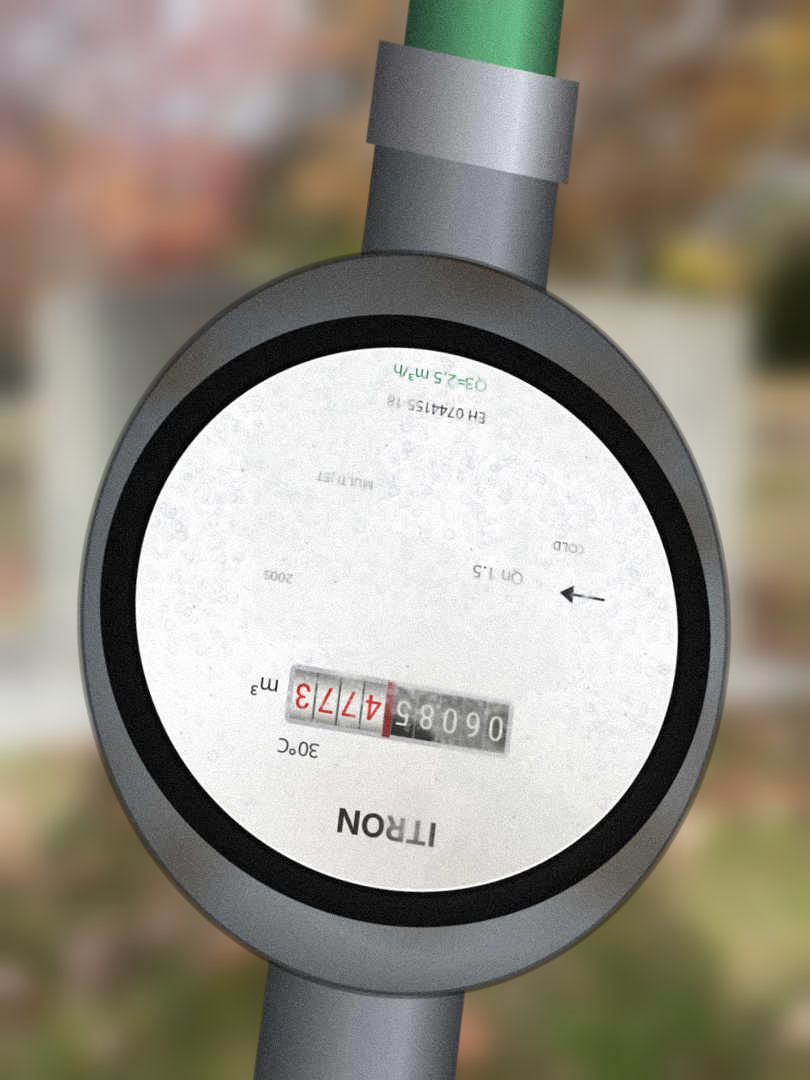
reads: 6085.4773
